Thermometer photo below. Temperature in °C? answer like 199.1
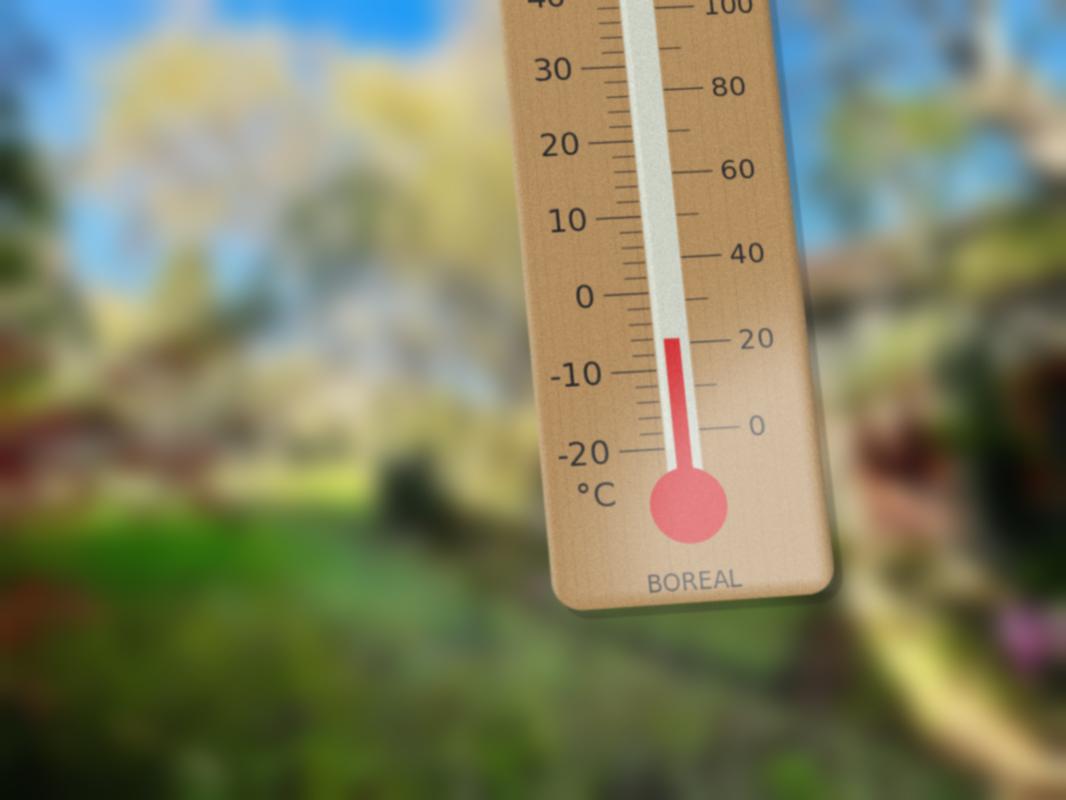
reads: -6
